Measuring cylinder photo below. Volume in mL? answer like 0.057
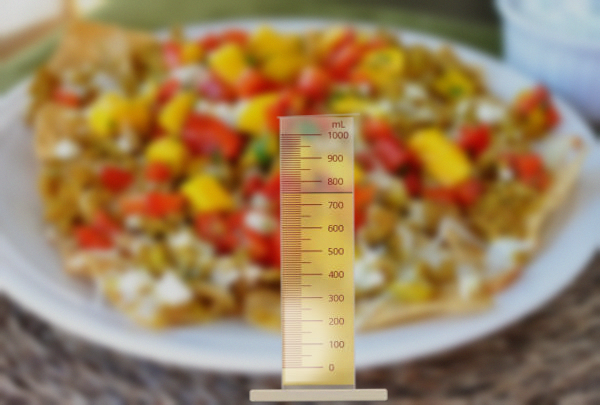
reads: 750
